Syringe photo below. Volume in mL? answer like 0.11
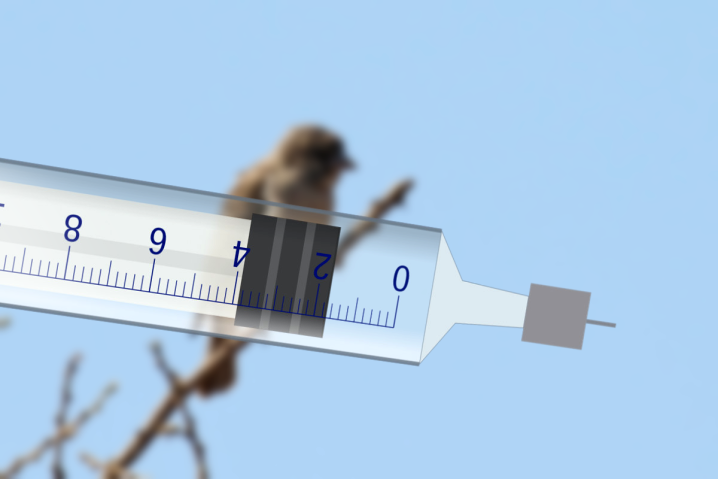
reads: 1.7
